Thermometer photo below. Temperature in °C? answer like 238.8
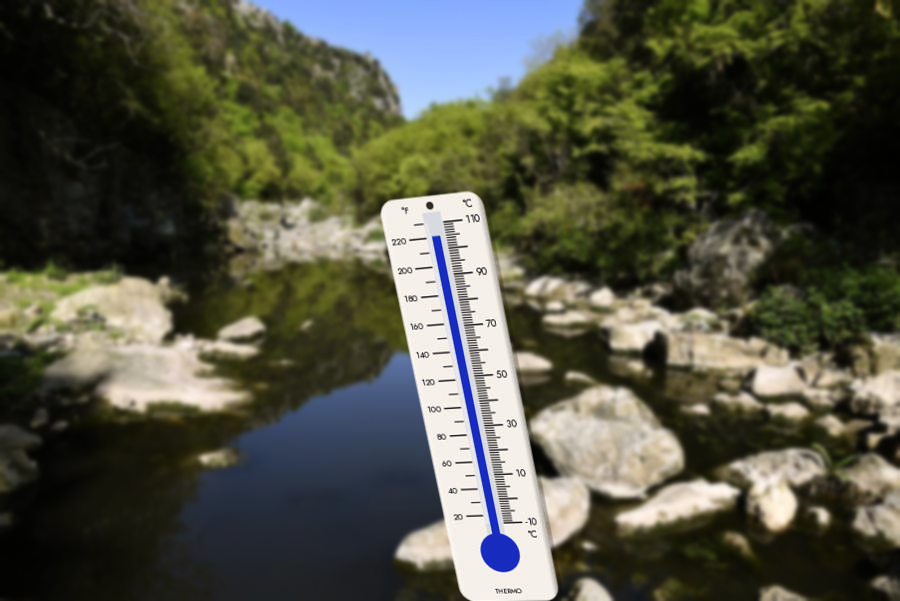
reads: 105
